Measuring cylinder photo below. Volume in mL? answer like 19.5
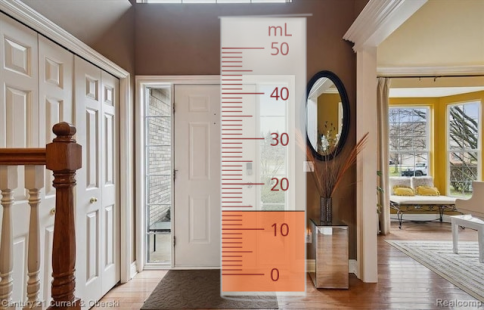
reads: 14
